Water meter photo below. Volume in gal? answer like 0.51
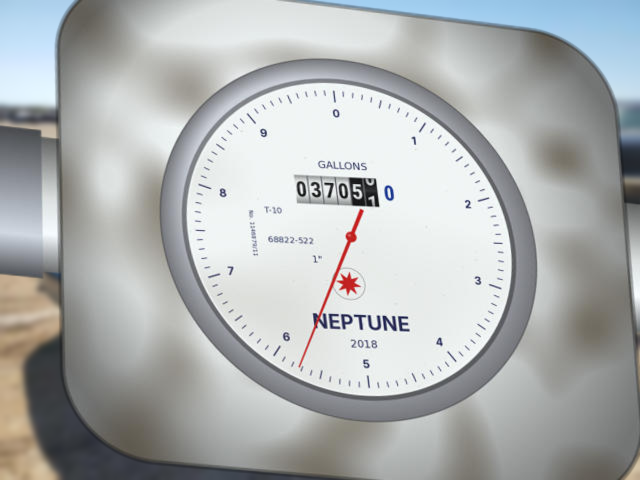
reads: 370505.7
